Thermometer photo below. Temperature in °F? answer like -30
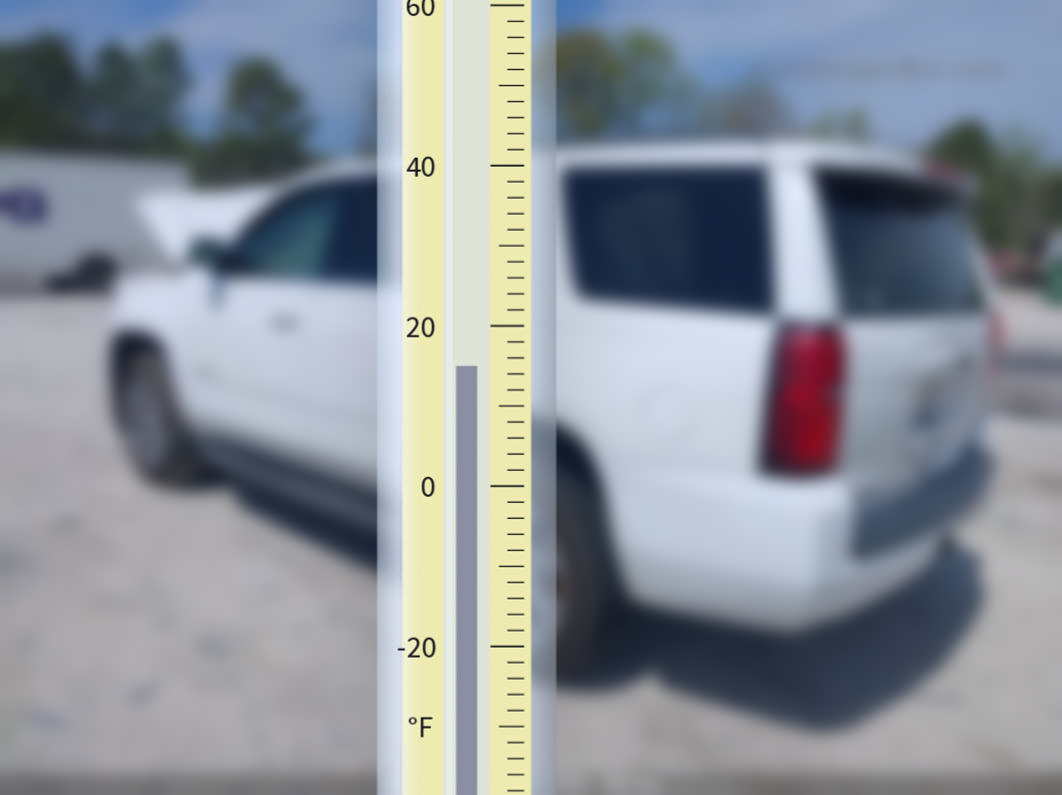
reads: 15
